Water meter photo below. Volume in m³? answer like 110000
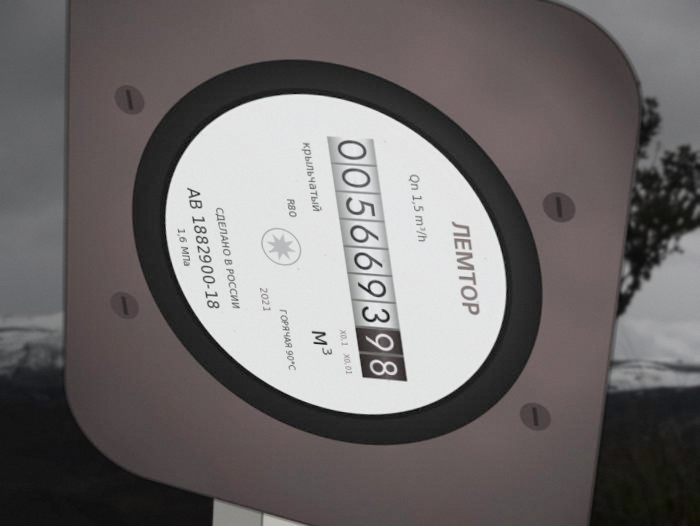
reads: 56693.98
